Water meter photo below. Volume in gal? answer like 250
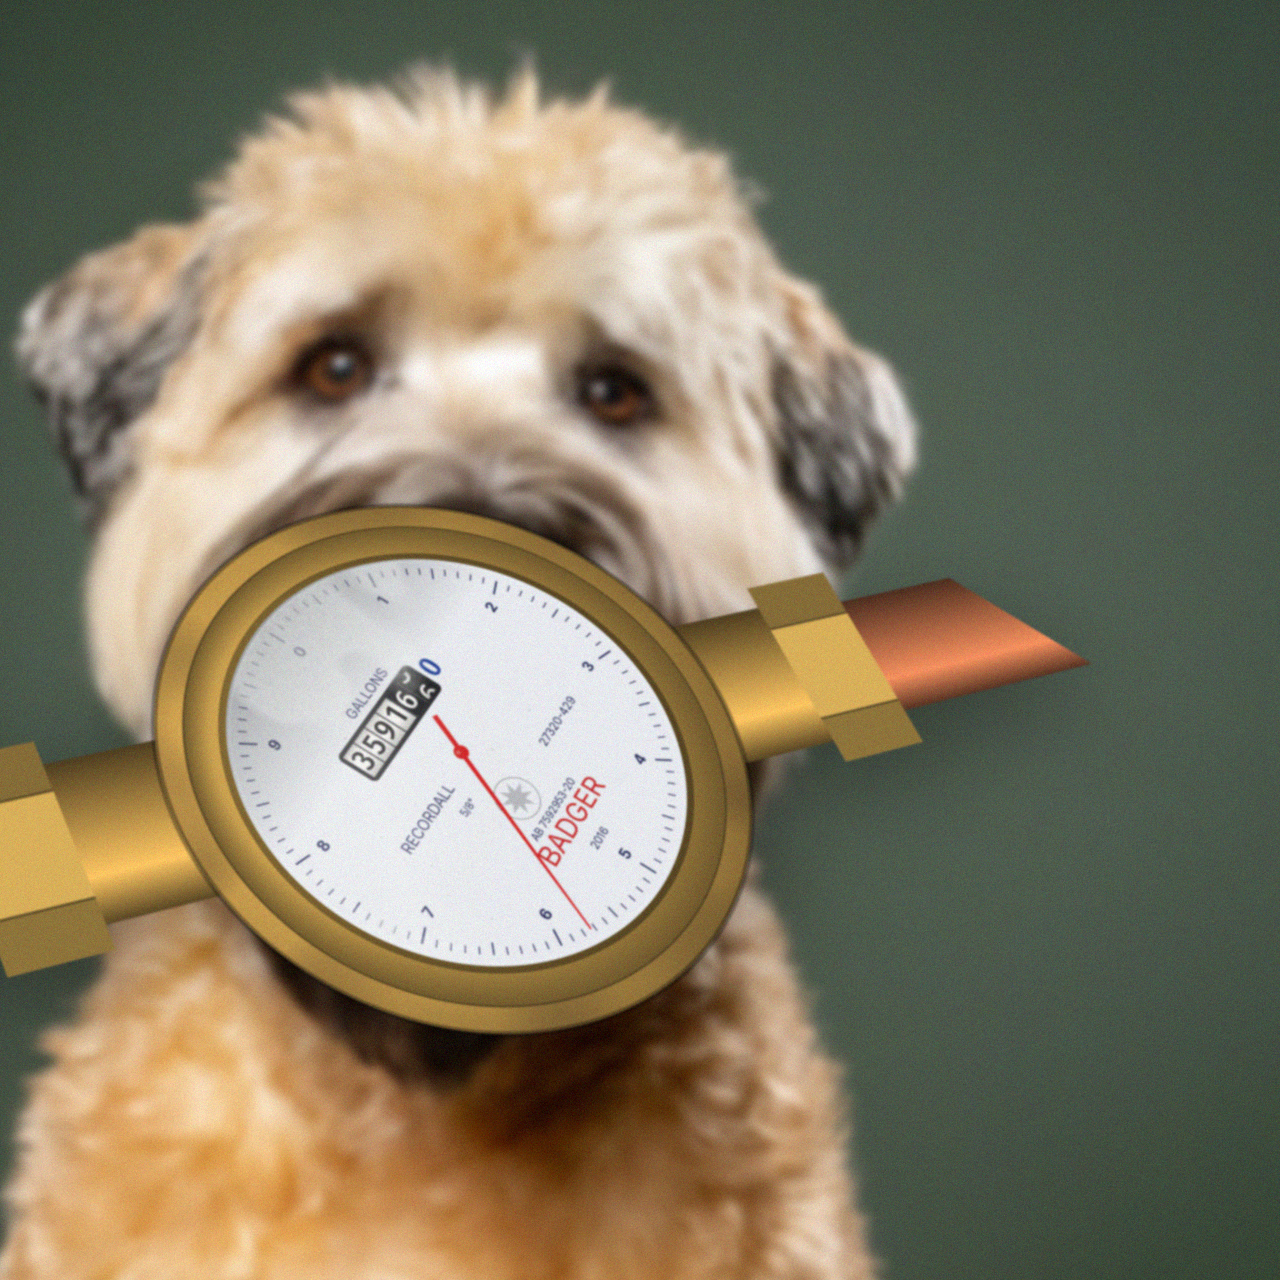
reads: 3591655.7
